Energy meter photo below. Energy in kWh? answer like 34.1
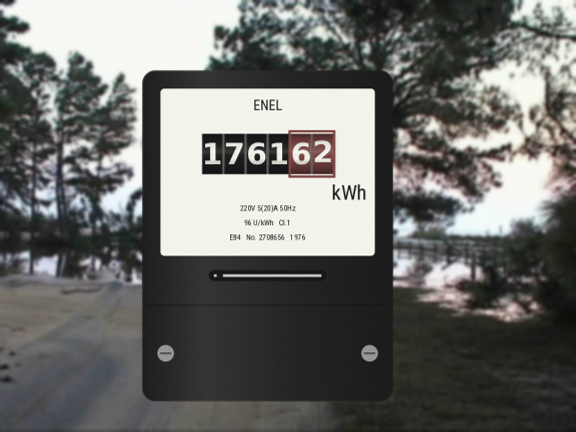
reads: 1761.62
